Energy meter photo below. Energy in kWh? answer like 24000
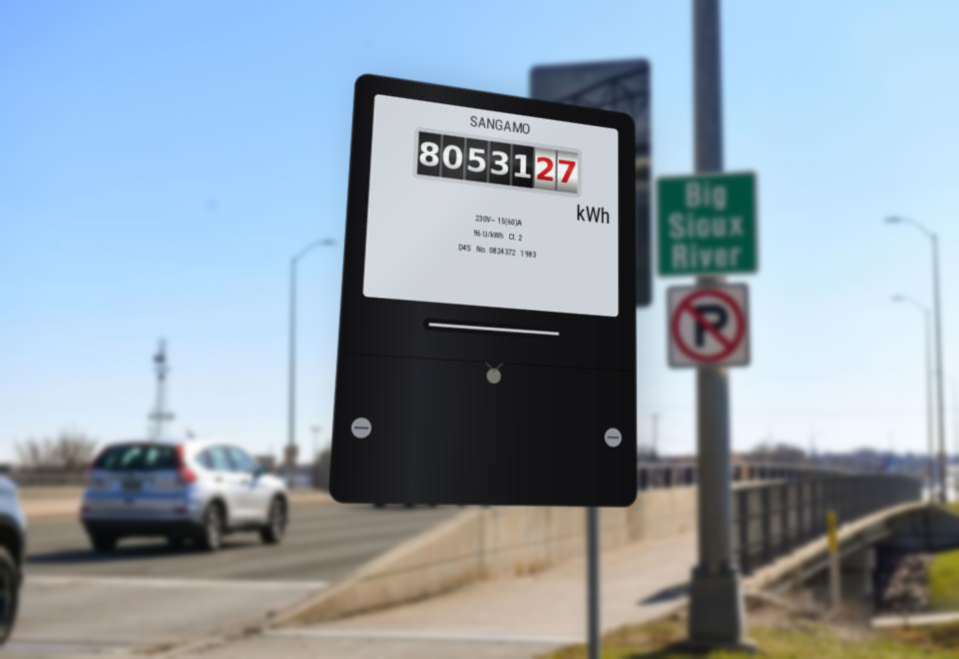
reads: 80531.27
